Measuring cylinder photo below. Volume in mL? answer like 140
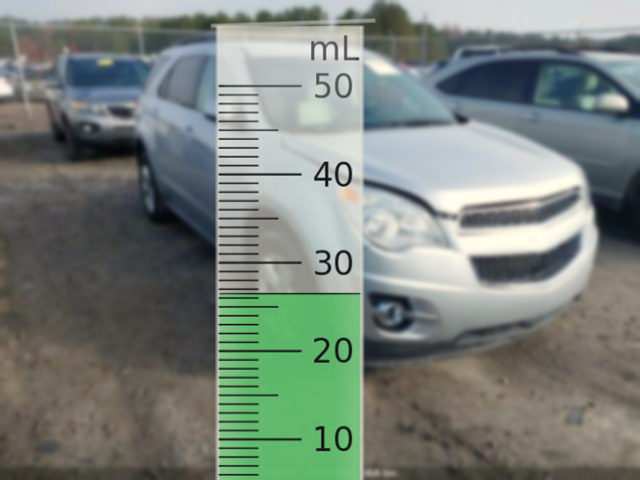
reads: 26.5
